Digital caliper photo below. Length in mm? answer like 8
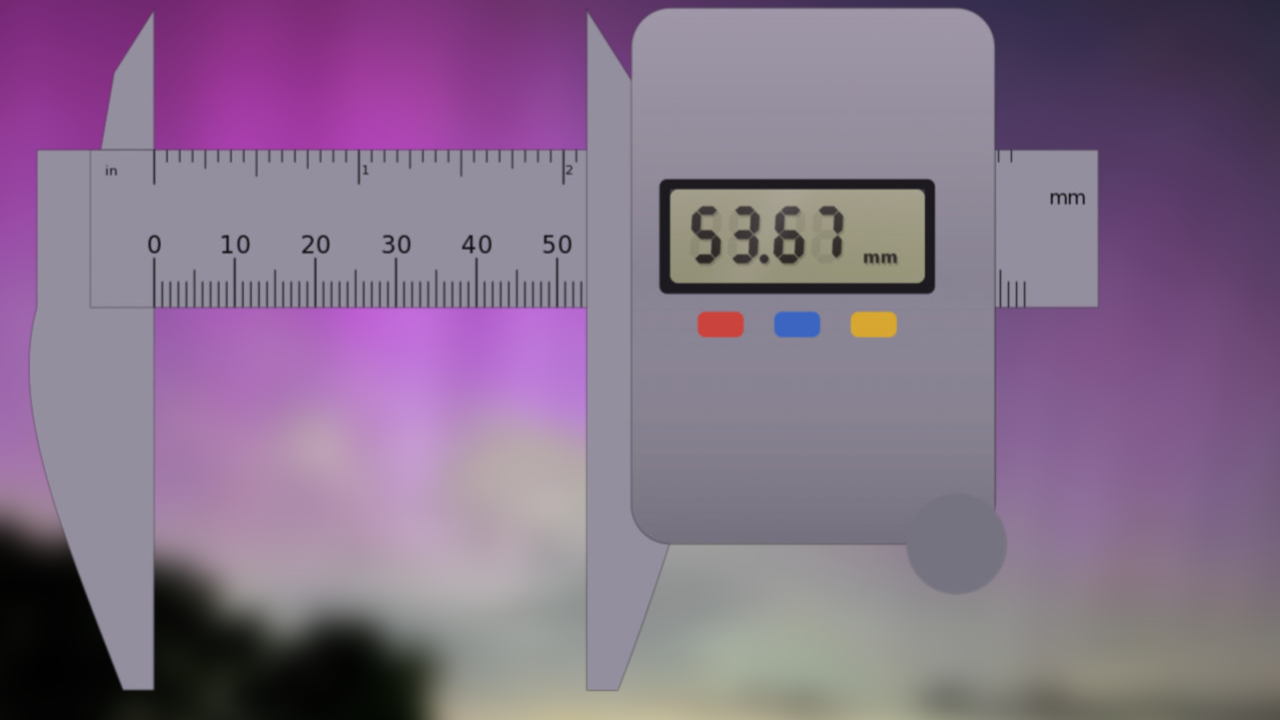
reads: 53.67
